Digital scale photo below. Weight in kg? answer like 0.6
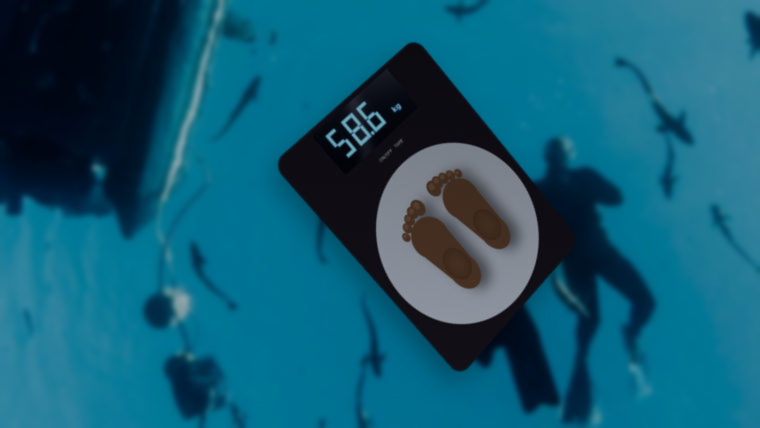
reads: 58.6
